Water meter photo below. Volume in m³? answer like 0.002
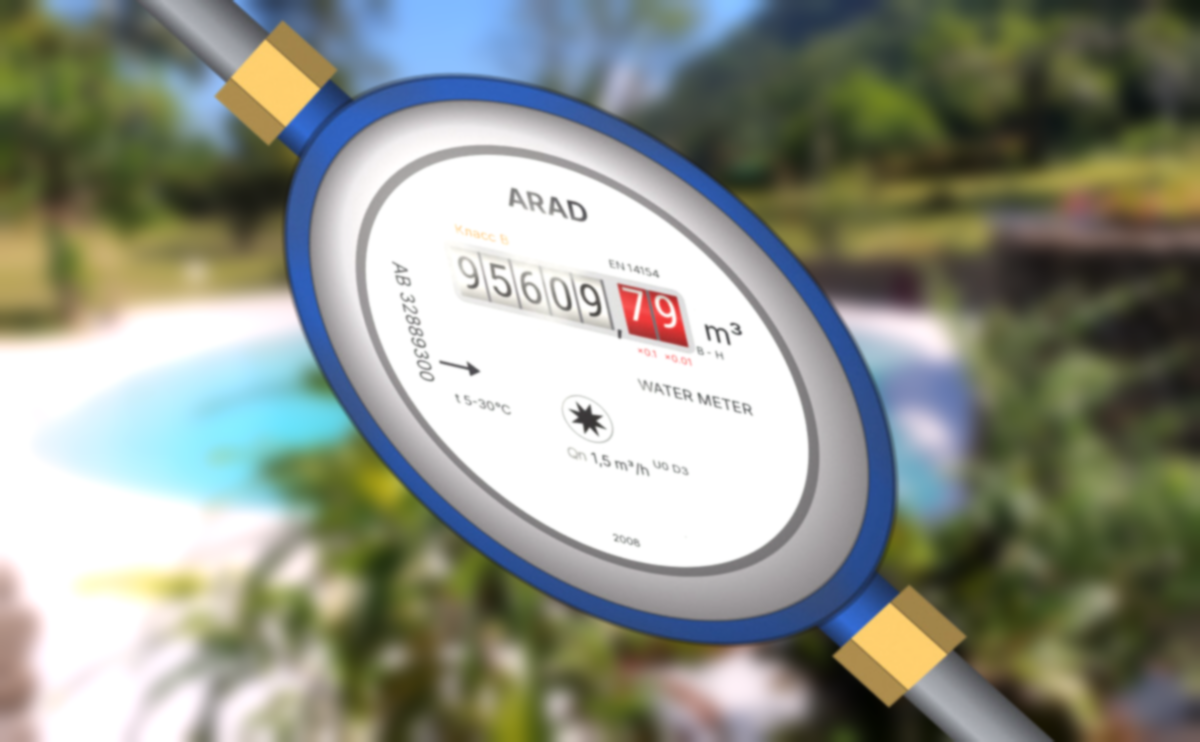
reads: 95609.79
